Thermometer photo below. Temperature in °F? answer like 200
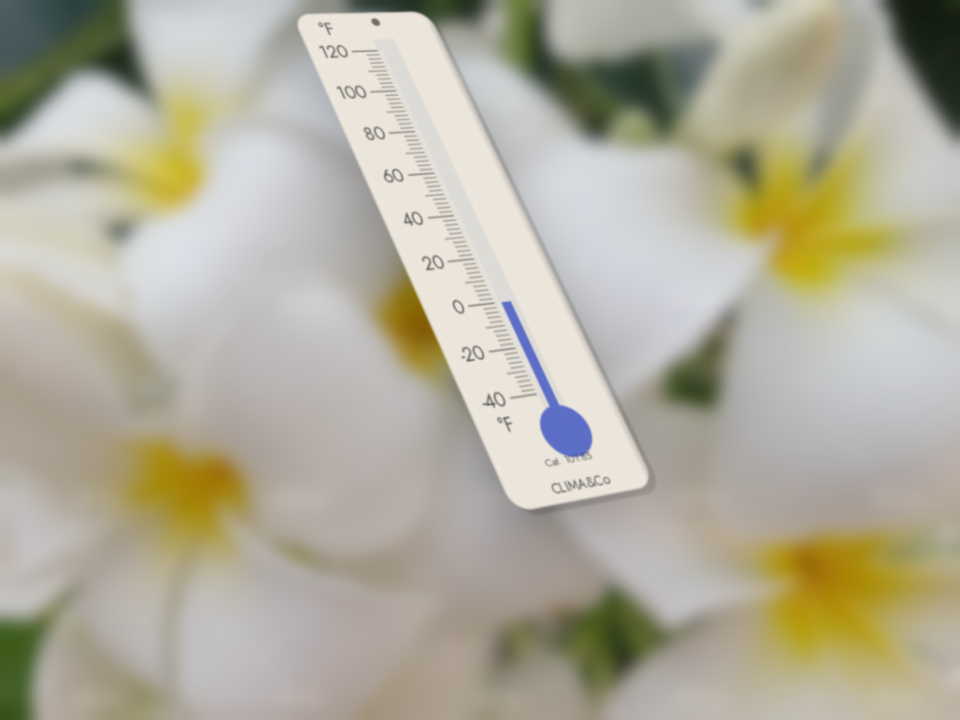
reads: 0
